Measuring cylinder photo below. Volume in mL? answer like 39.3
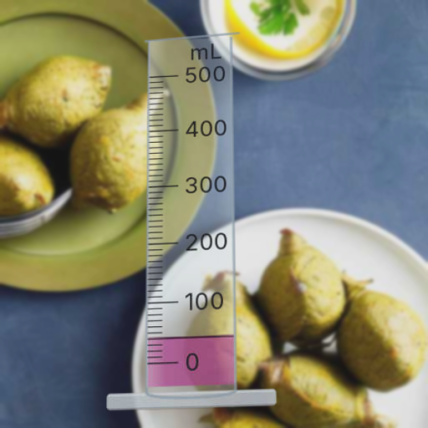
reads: 40
